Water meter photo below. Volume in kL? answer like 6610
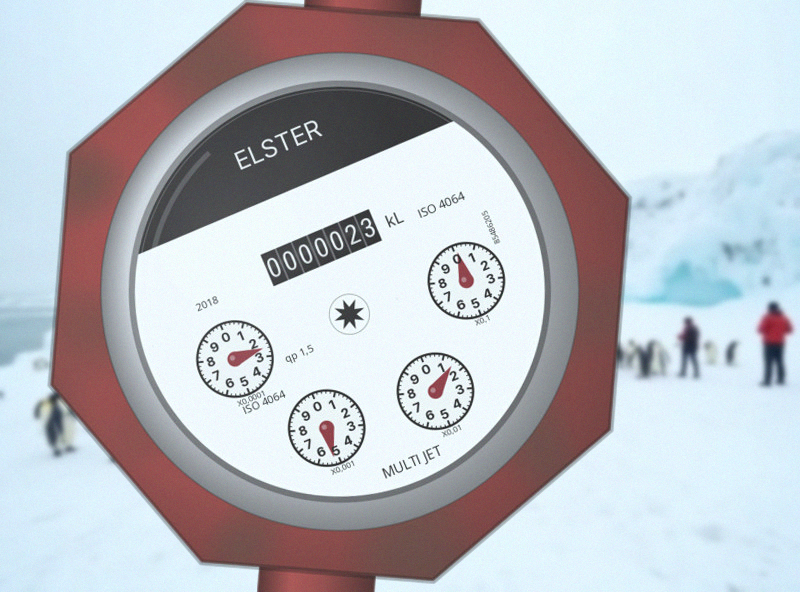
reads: 23.0152
